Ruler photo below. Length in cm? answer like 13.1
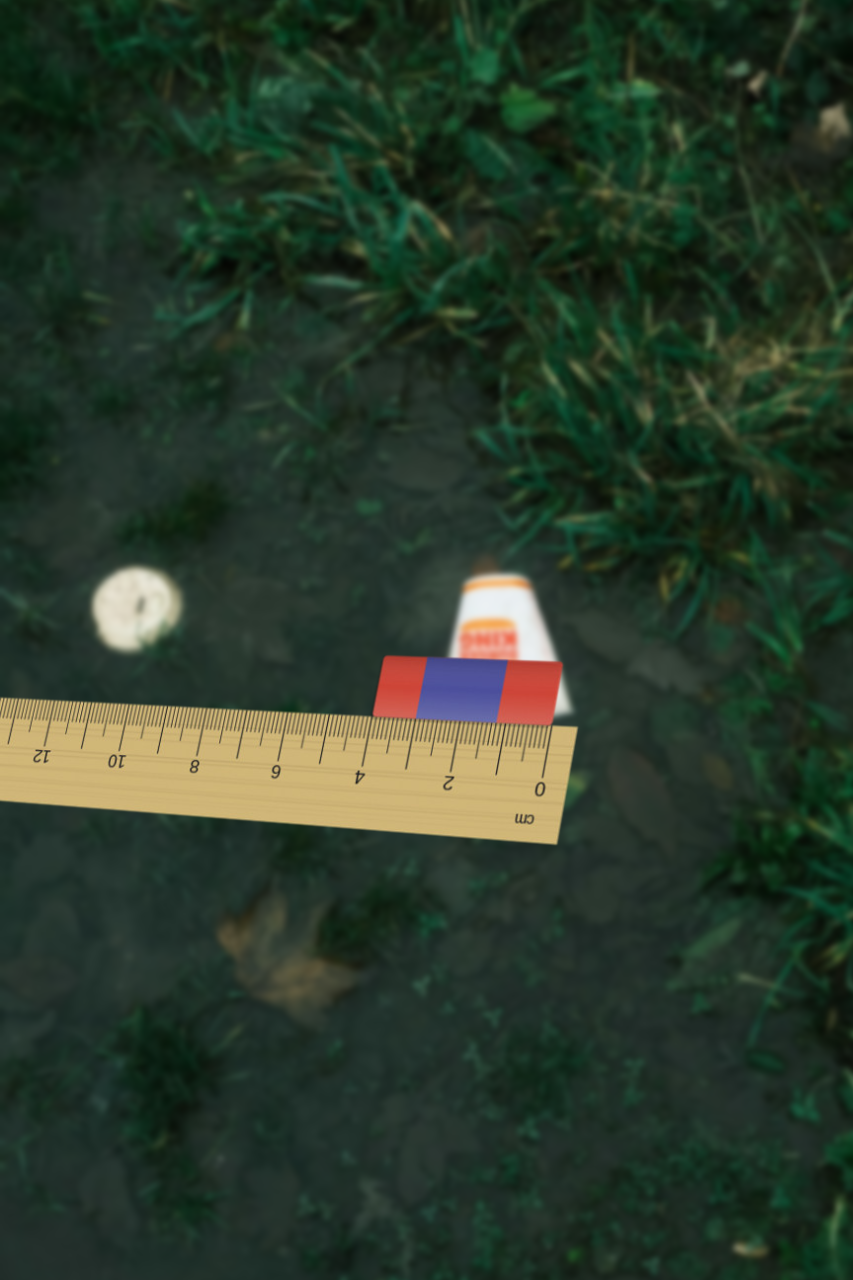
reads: 4
